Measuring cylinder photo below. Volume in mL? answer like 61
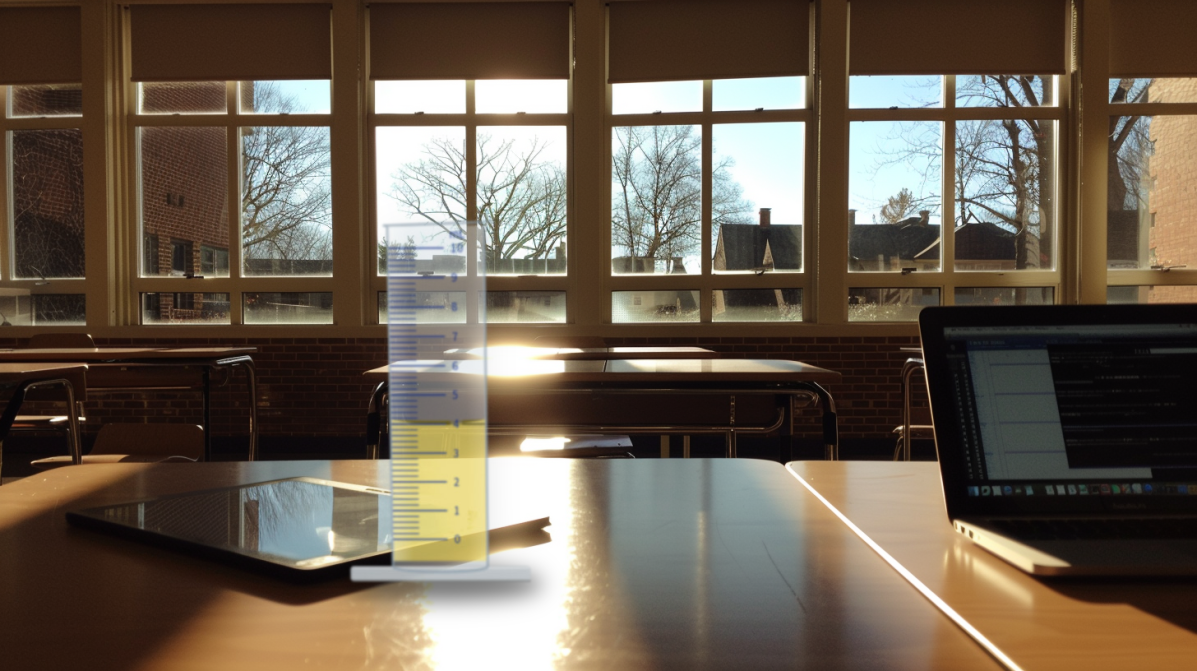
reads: 4
